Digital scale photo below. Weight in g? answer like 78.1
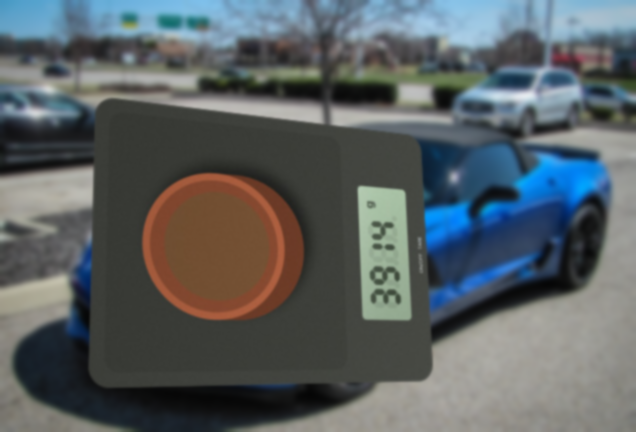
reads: 3914
